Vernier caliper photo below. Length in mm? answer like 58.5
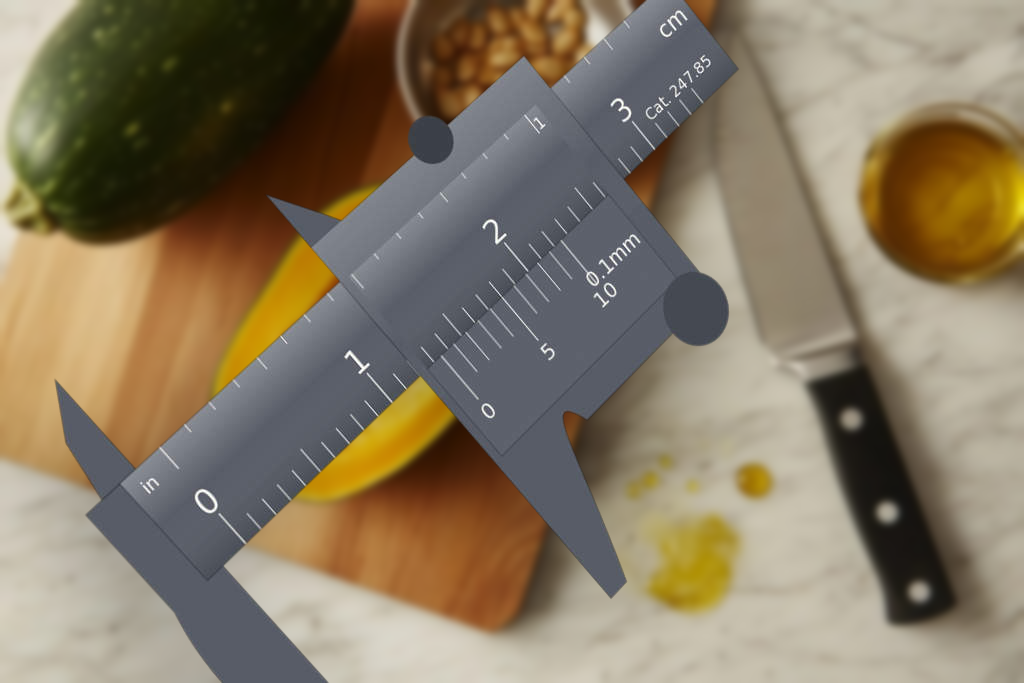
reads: 13.5
